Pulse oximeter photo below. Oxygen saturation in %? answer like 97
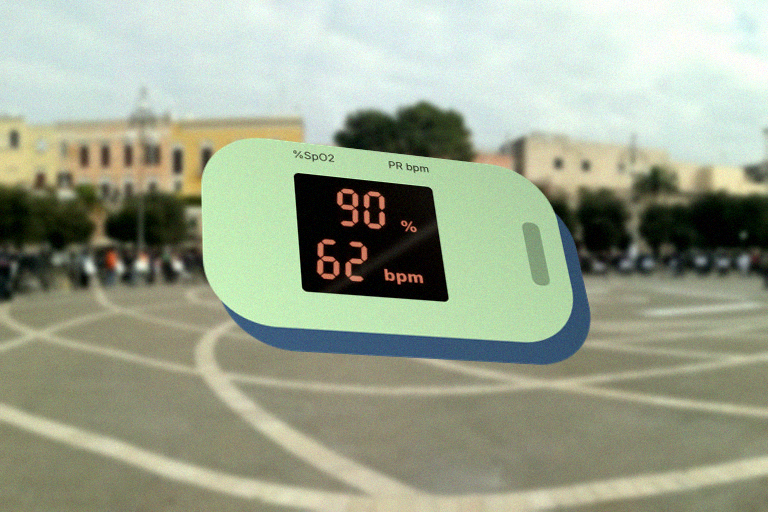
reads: 90
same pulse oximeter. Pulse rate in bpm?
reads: 62
